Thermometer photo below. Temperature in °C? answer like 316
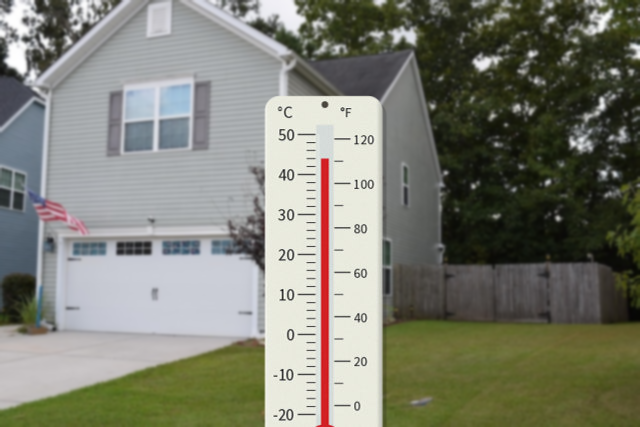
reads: 44
